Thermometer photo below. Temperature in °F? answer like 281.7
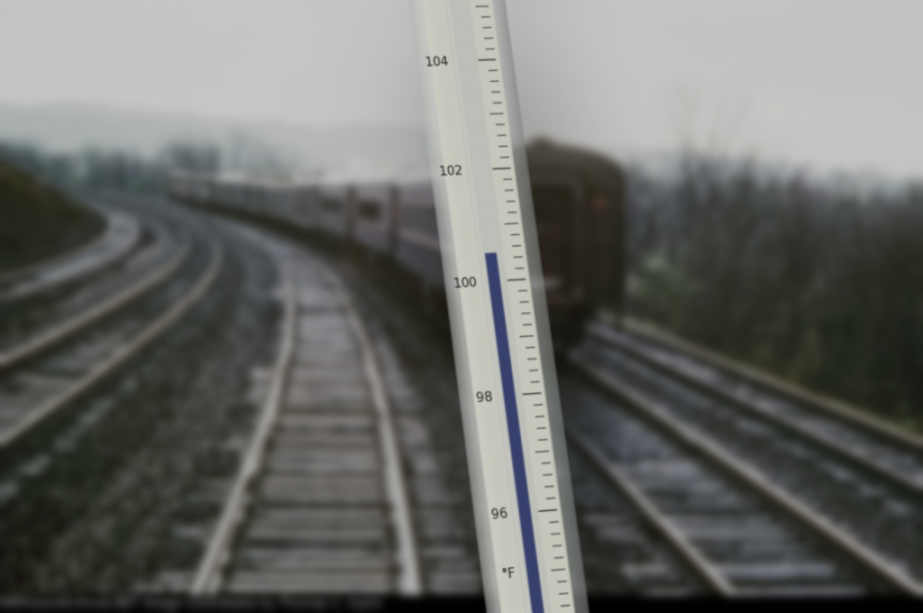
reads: 100.5
